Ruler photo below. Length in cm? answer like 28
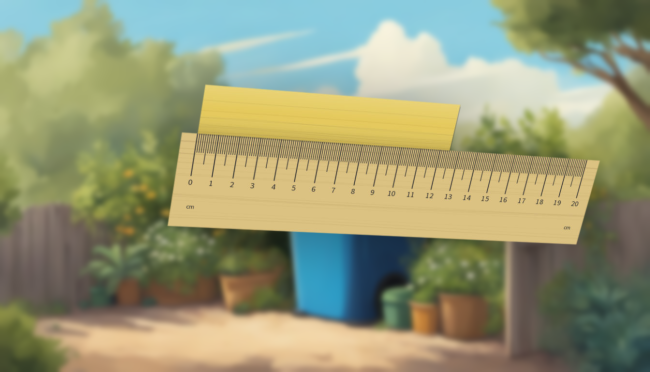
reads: 12.5
